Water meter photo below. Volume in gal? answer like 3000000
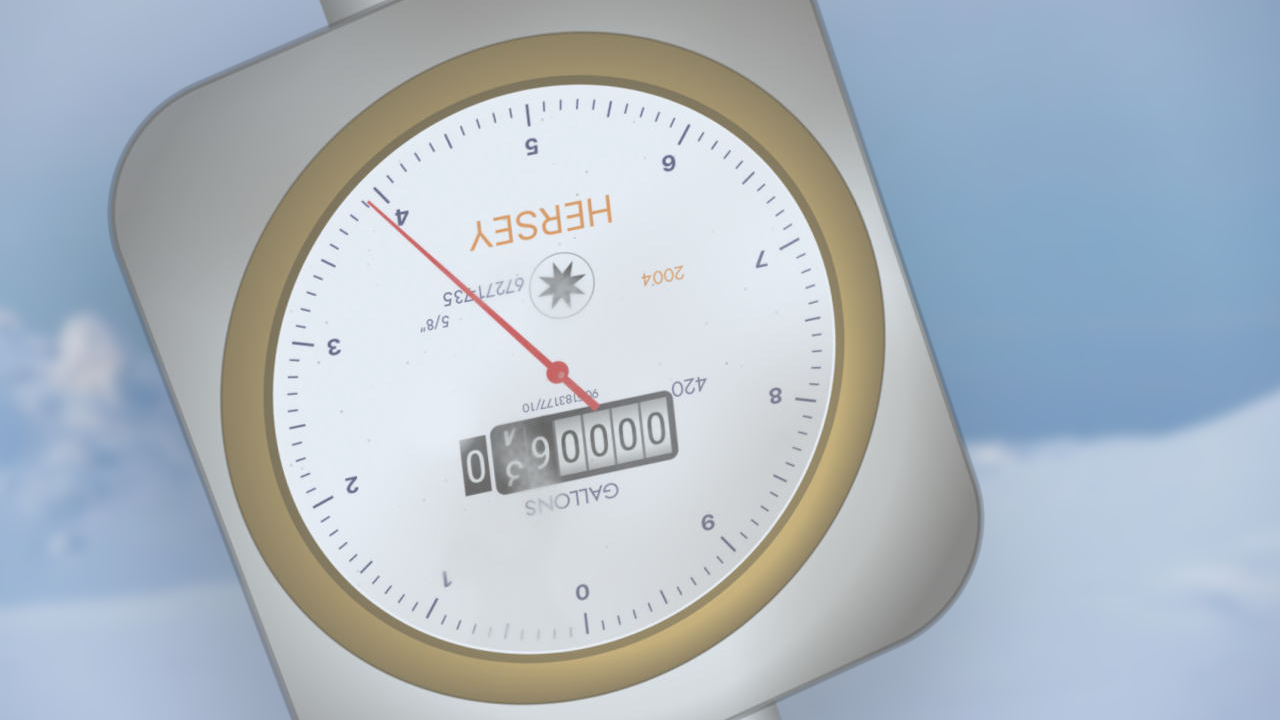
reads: 633.9
